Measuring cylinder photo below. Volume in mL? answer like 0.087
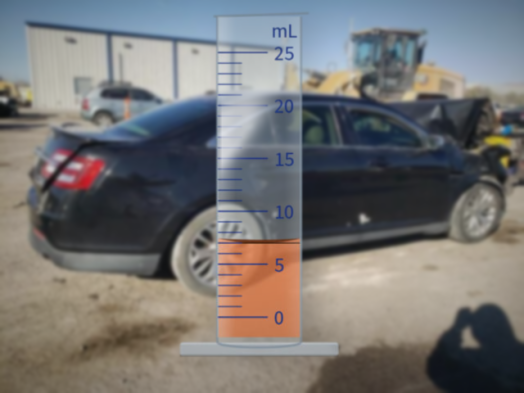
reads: 7
